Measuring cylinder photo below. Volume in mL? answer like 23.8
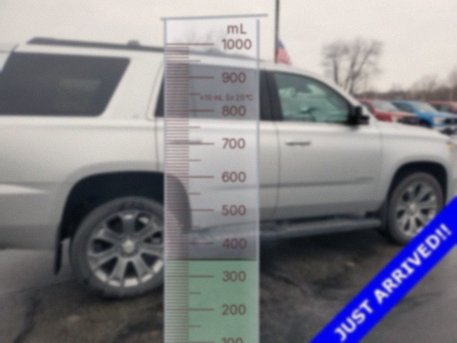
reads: 350
